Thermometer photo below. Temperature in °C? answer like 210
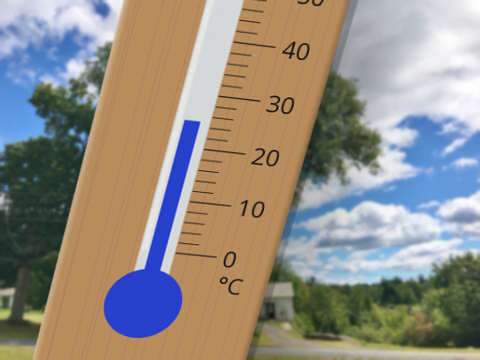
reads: 25
